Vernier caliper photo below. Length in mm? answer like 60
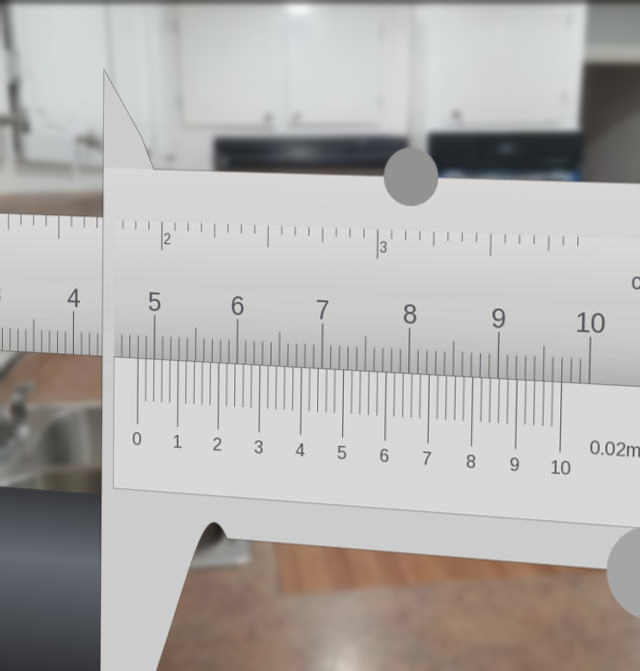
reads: 48.0
